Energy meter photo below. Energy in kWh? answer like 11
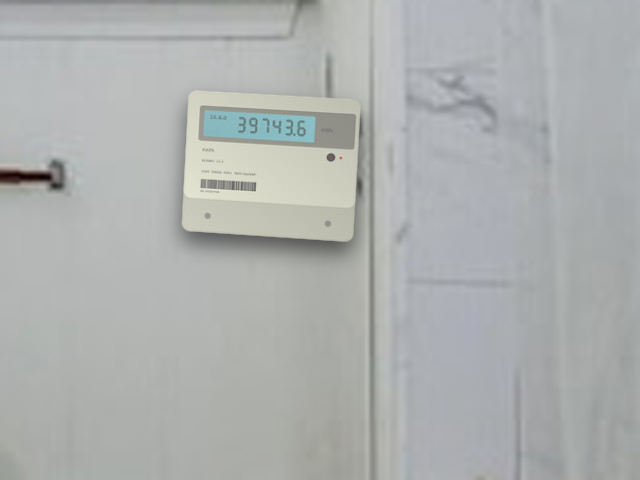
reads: 39743.6
